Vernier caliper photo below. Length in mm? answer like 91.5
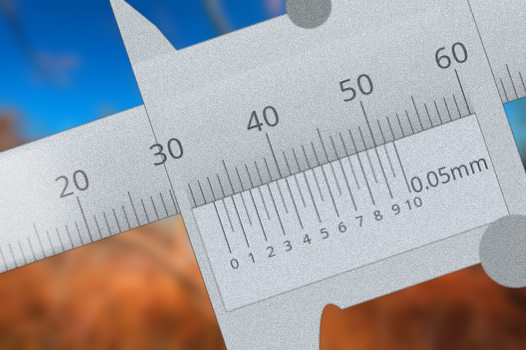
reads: 32.8
